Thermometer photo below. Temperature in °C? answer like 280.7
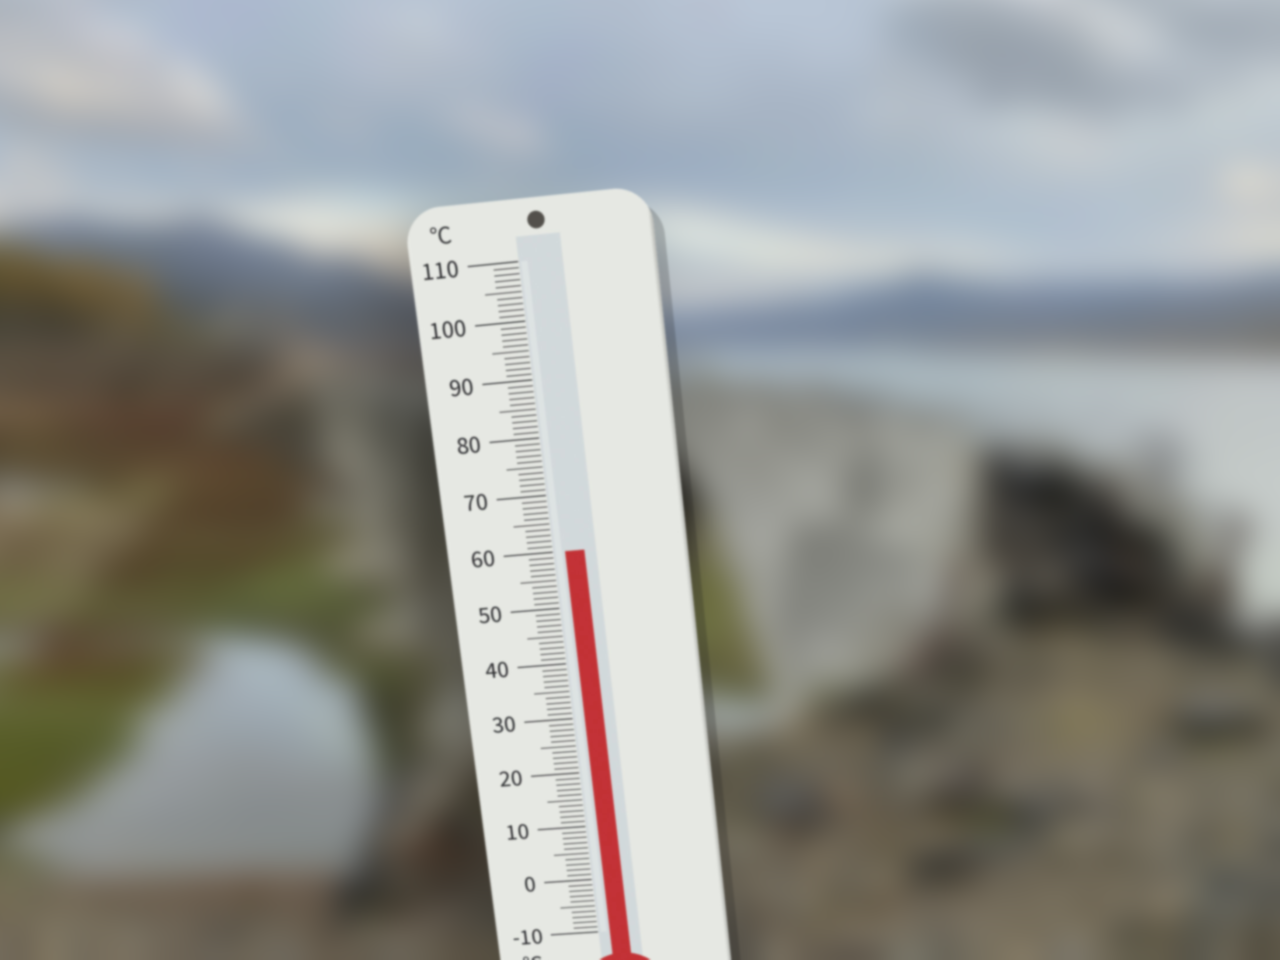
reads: 60
